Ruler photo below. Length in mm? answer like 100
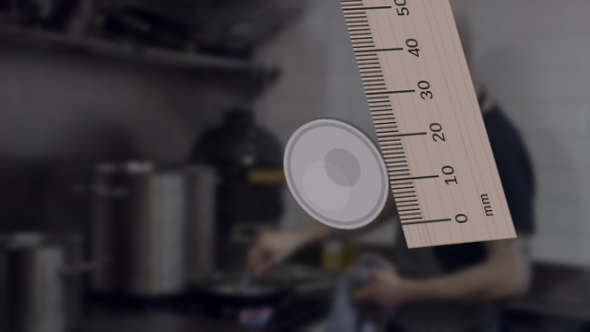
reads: 25
